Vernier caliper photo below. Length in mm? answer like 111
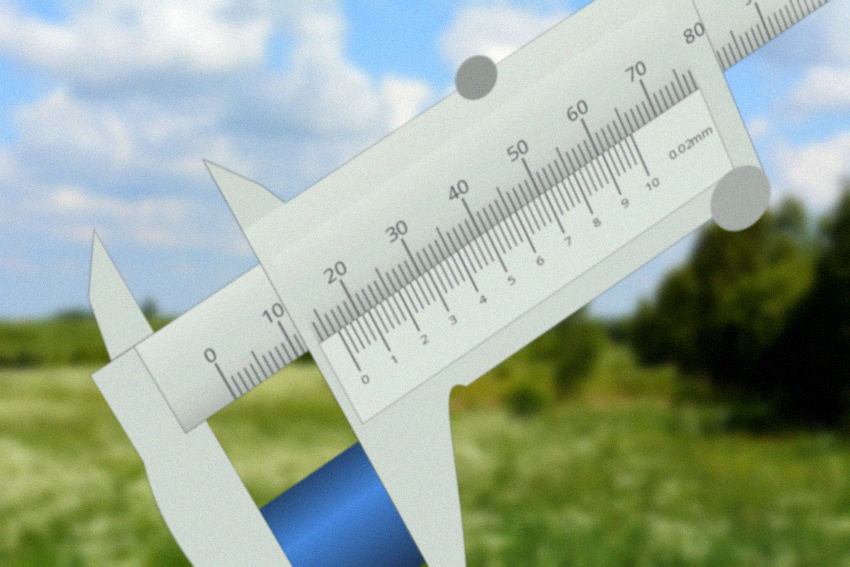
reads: 16.5
